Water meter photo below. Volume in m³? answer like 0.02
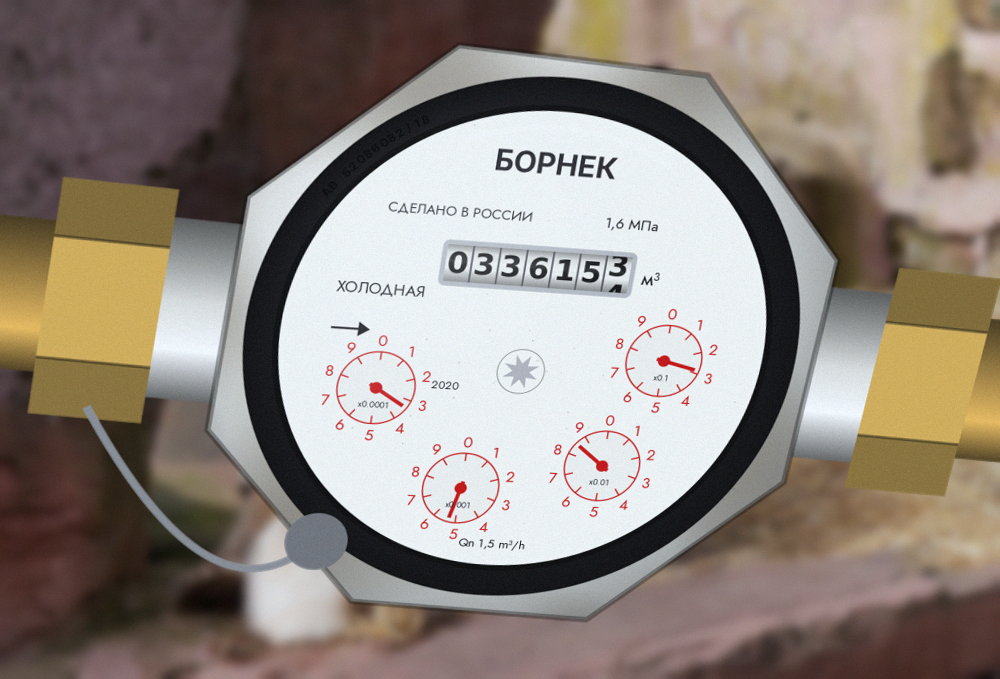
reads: 336153.2853
